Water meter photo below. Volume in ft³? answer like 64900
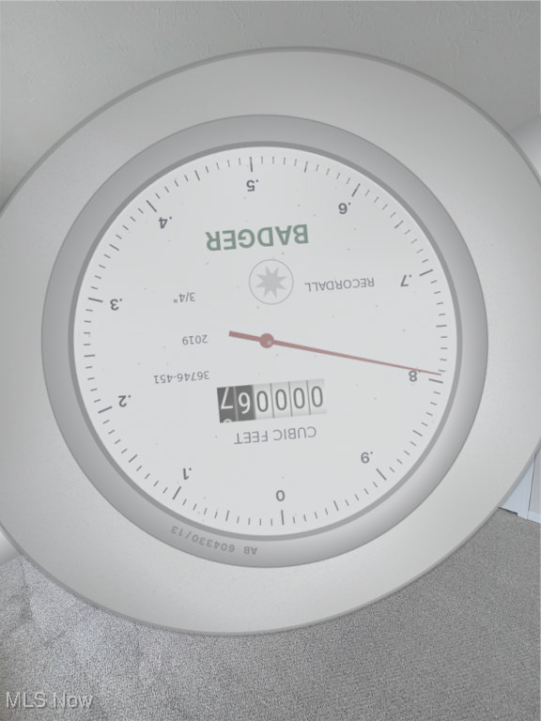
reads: 66.79
